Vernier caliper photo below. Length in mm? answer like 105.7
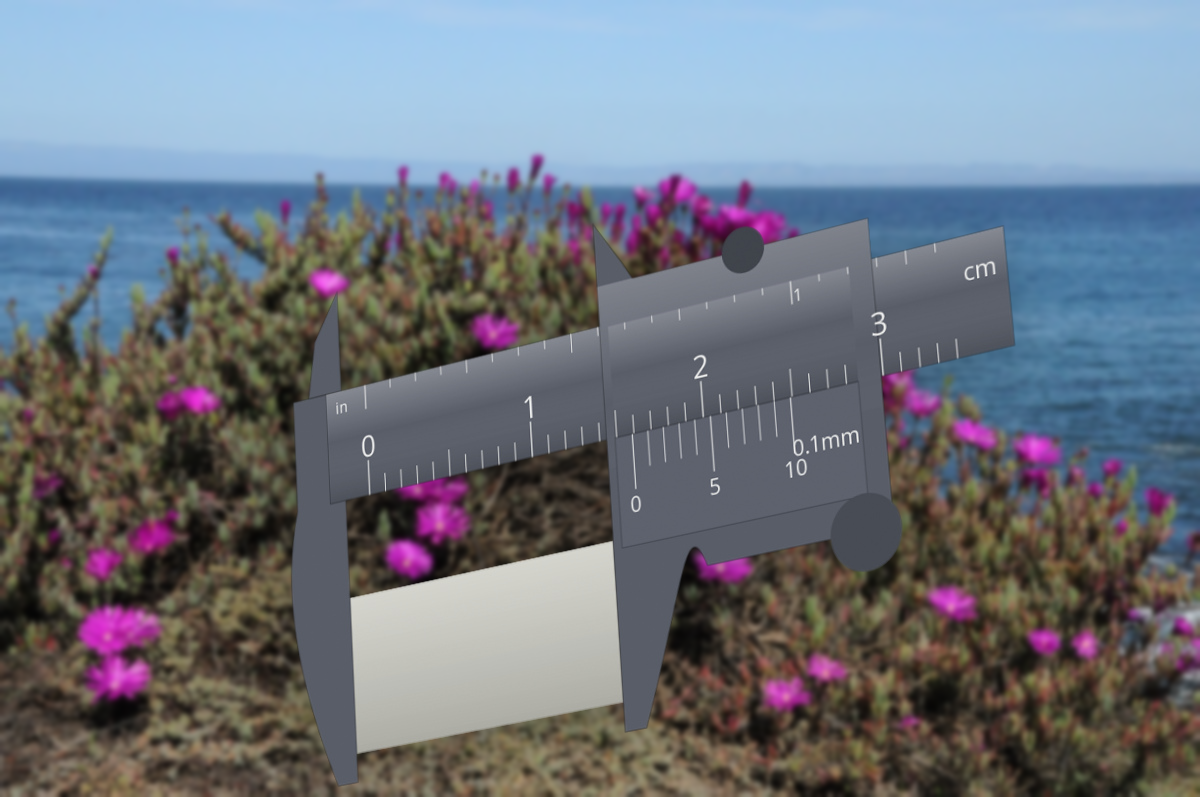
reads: 15.9
